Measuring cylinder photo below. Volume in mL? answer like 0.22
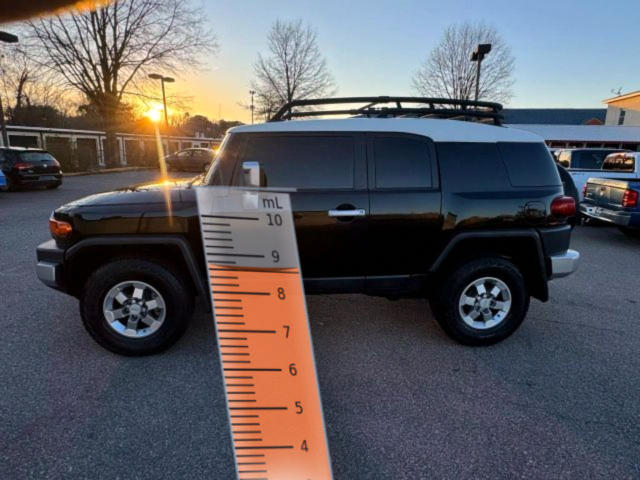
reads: 8.6
